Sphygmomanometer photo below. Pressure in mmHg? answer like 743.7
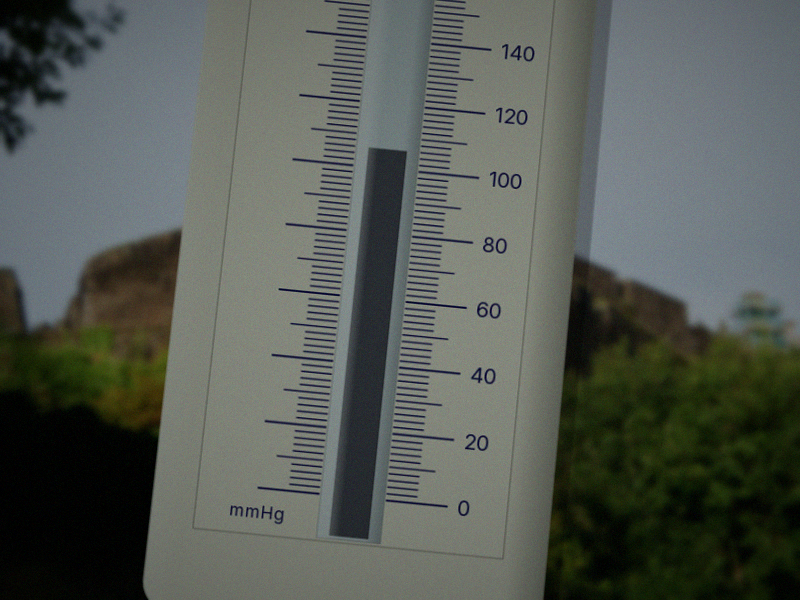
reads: 106
